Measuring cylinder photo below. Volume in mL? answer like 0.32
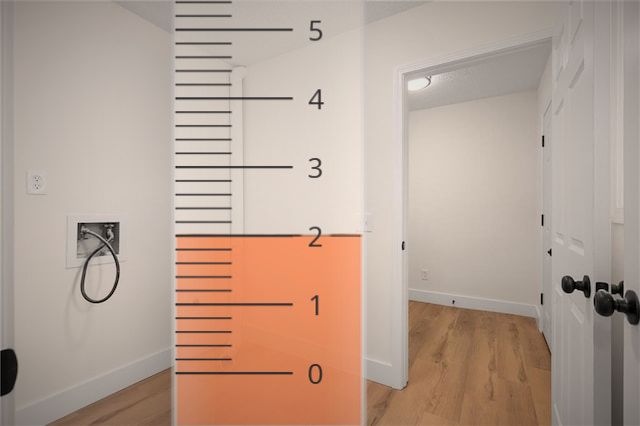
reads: 2
